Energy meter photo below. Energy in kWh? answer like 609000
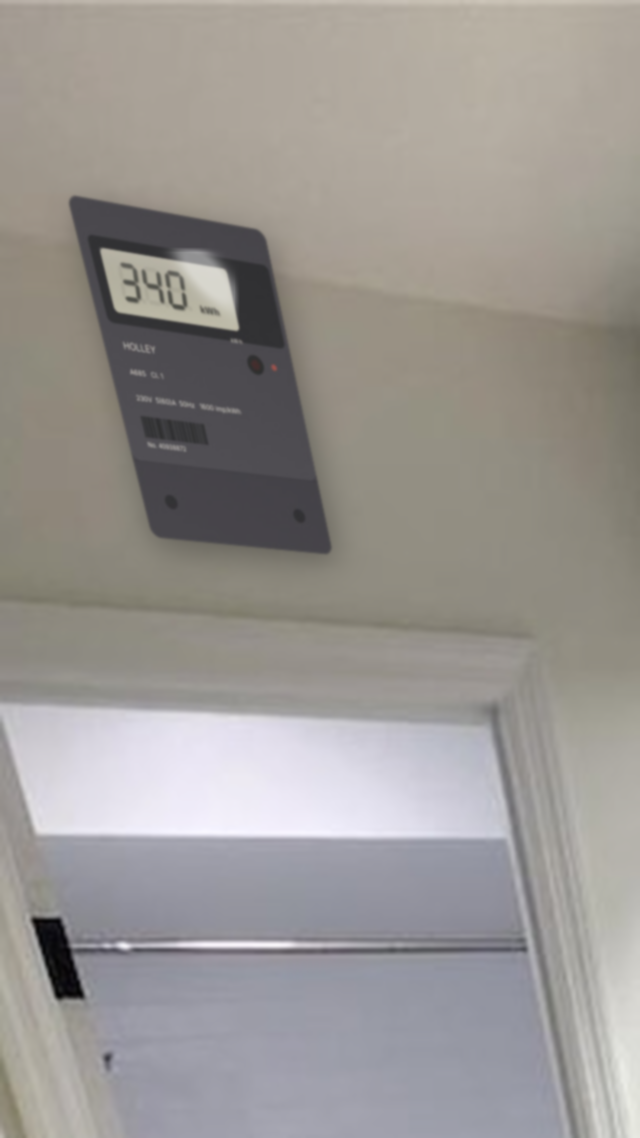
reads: 340
